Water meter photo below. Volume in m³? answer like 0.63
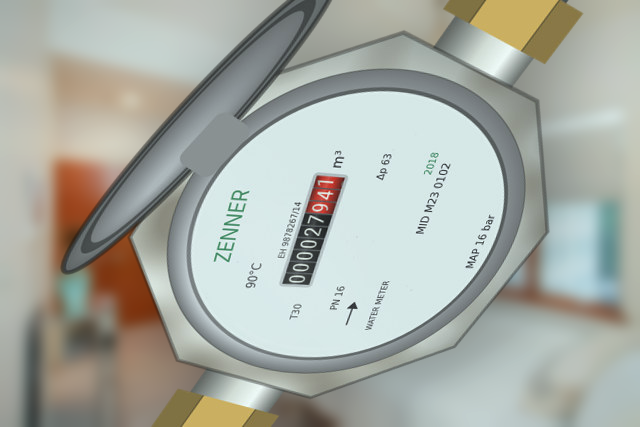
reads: 27.941
